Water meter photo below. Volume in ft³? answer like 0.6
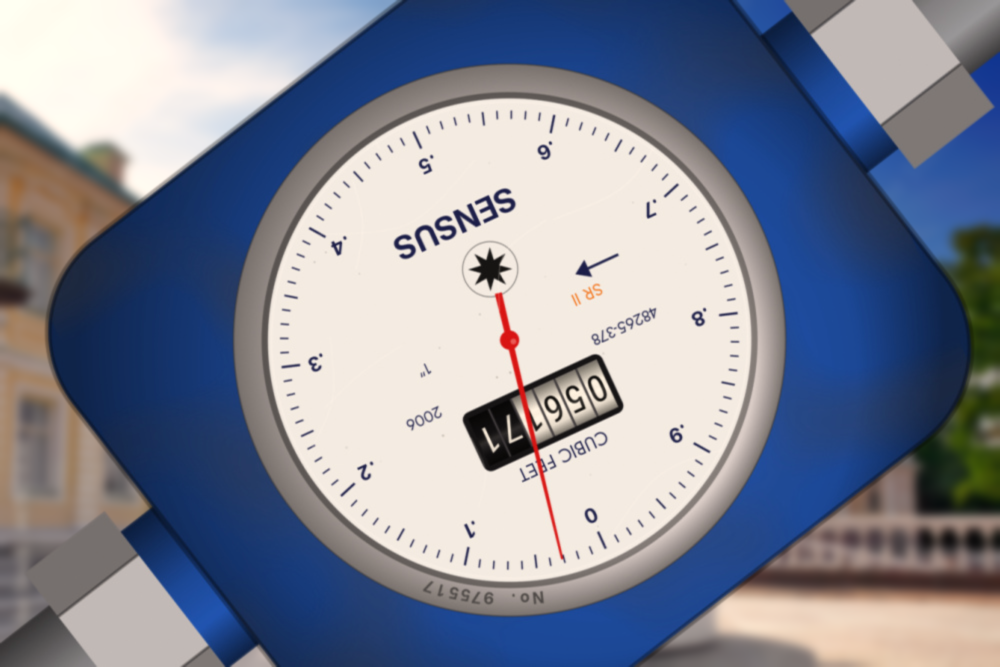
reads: 56171.03
